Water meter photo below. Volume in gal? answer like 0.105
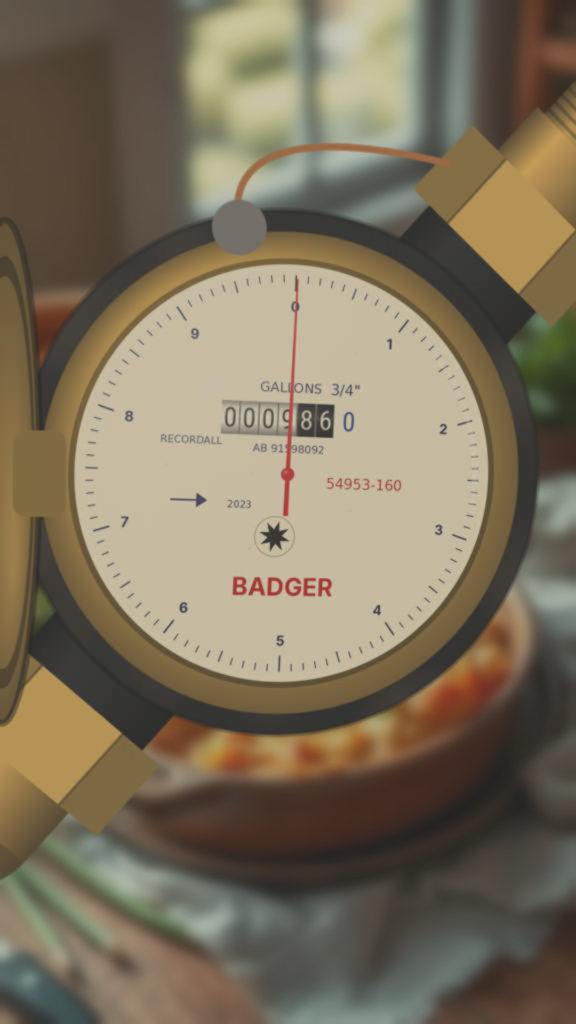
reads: 9860.0
